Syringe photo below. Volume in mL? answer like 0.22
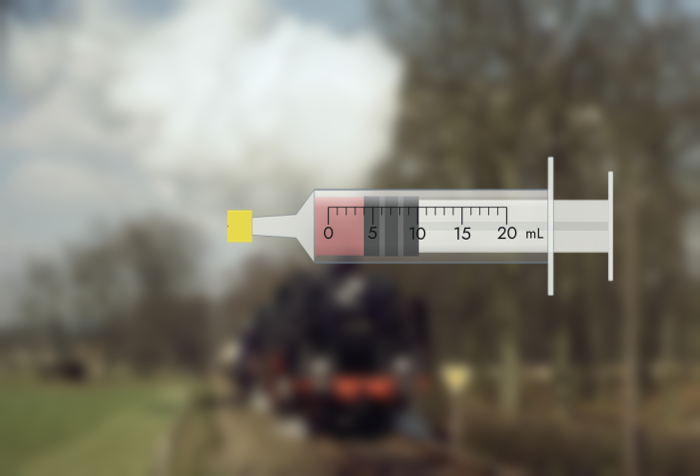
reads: 4
